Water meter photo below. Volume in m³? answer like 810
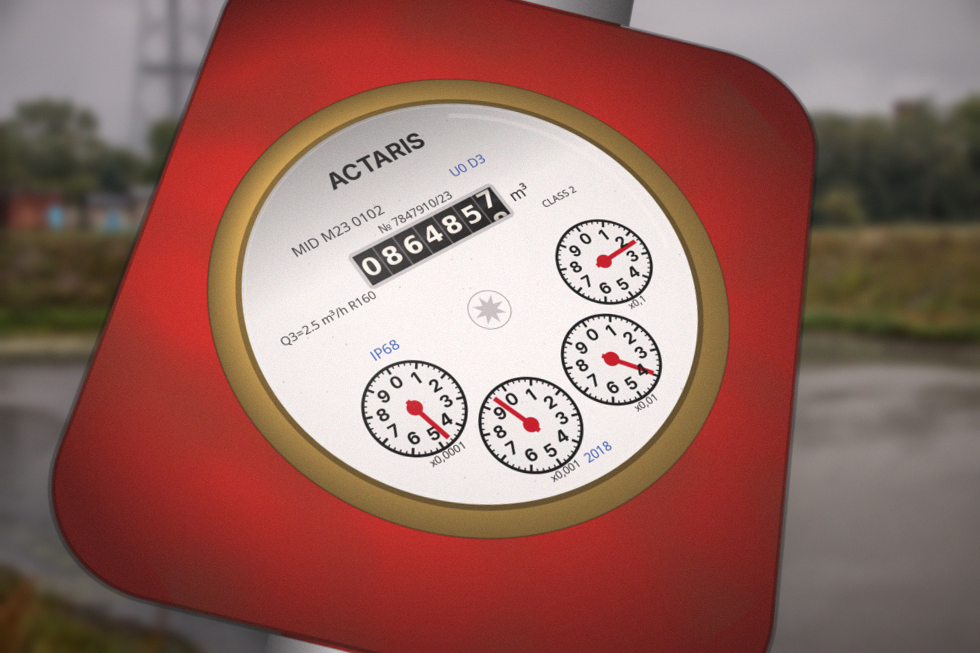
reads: 864857.2394
